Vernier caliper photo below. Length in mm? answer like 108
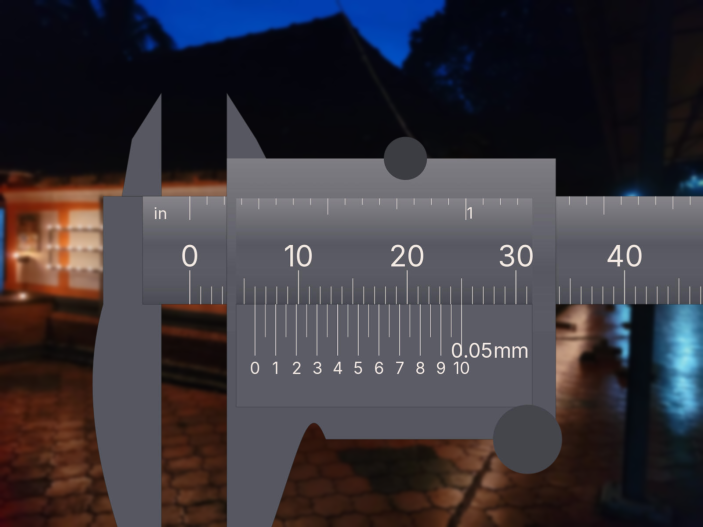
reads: 6.0
